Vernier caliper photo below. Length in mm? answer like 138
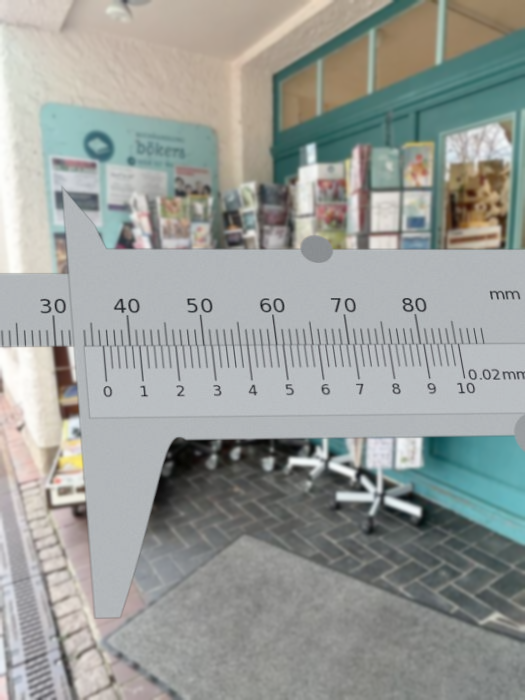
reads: 36.4
